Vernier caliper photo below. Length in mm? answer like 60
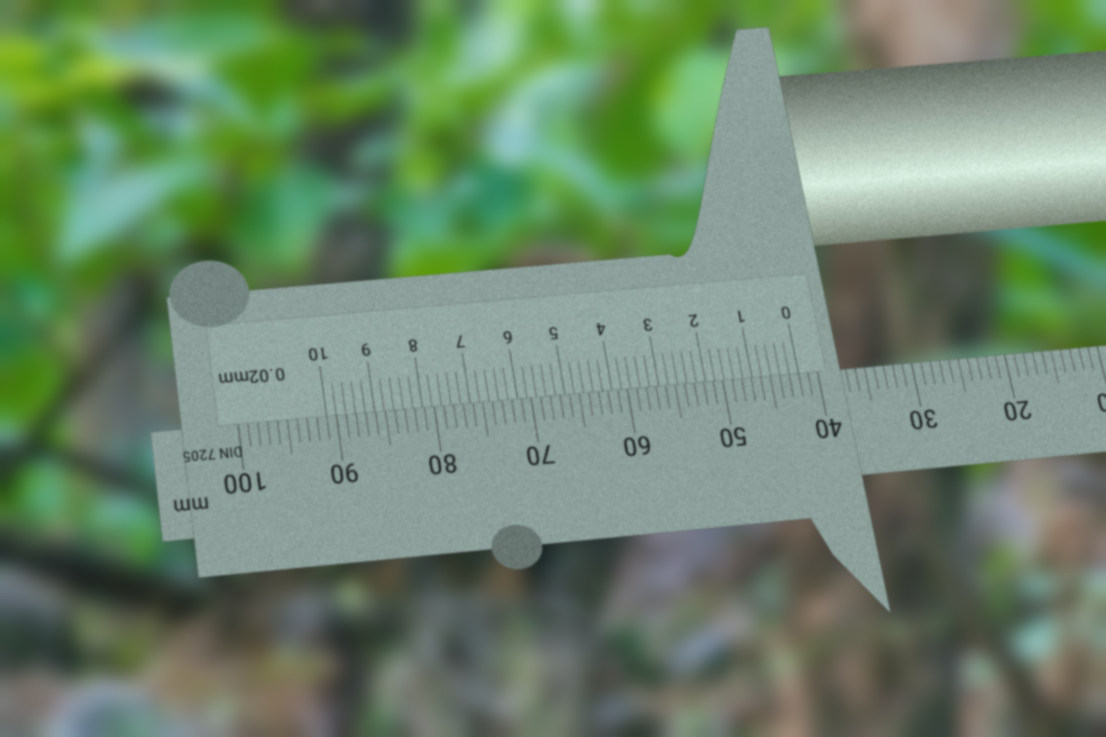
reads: 42.0
